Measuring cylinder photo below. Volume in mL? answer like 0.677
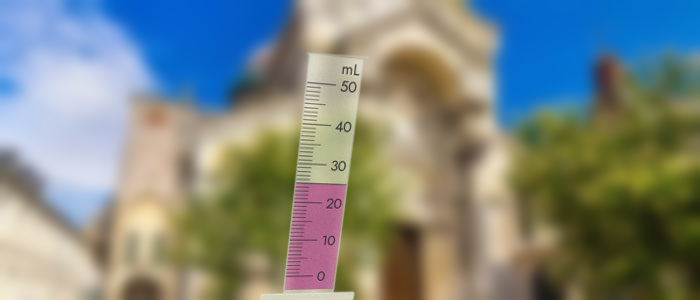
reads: 25
